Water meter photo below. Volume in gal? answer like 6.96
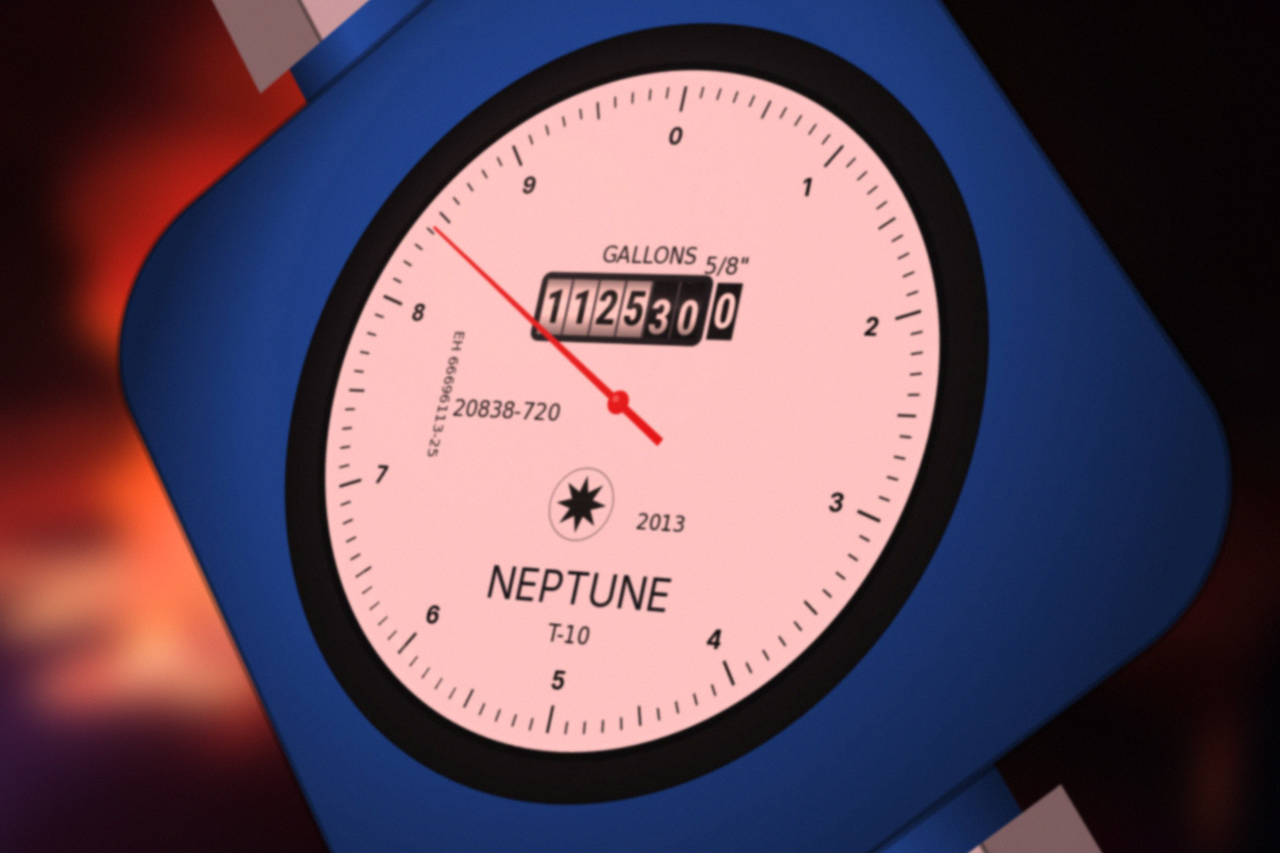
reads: 1125298.4
